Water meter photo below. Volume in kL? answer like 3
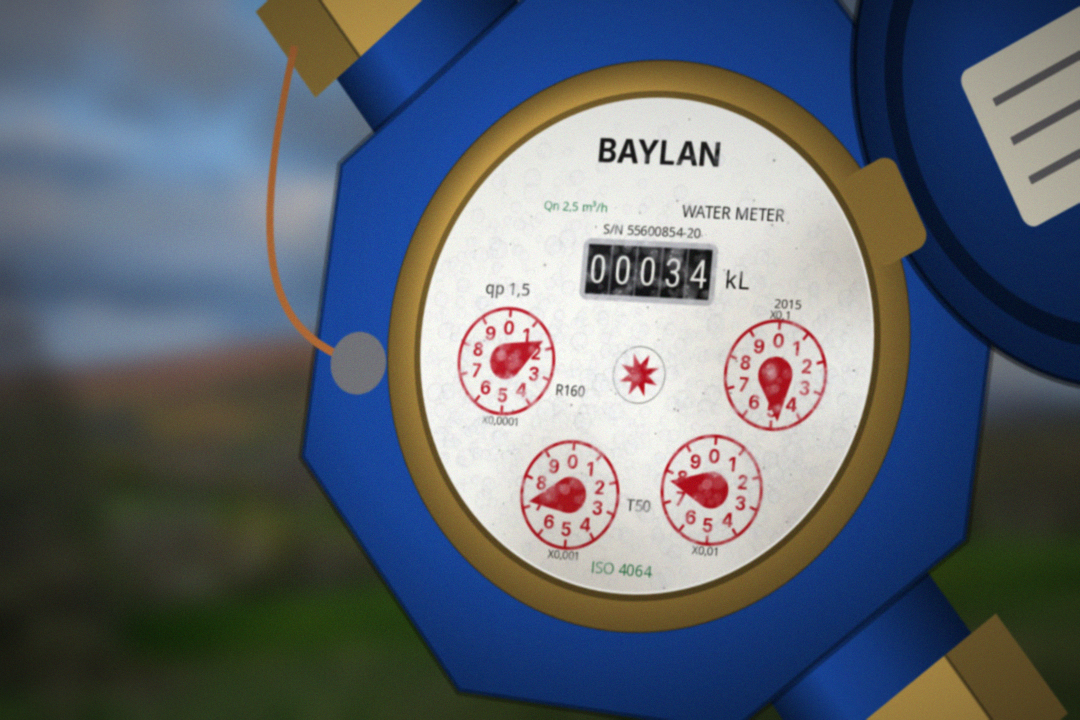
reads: 34.4771
